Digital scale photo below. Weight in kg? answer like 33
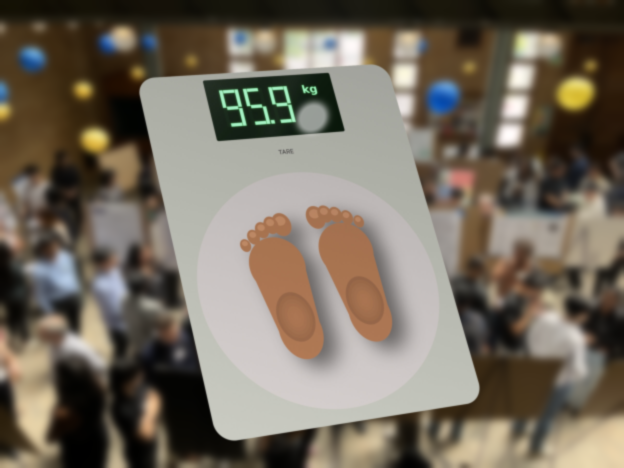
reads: 95.9
